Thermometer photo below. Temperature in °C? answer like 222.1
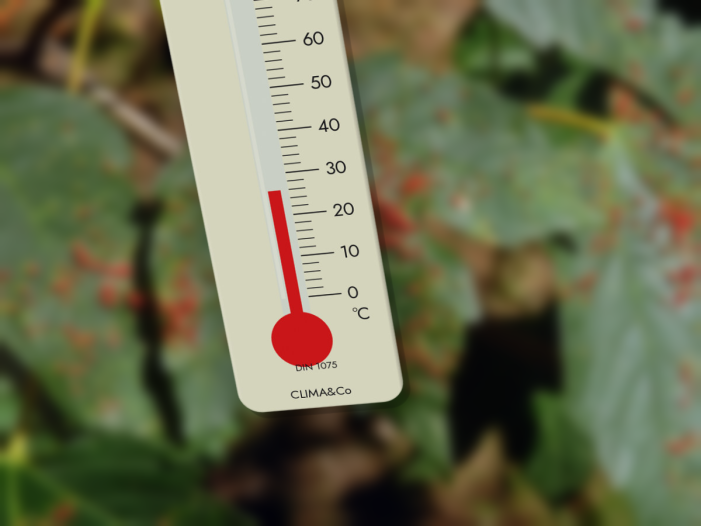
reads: 26
